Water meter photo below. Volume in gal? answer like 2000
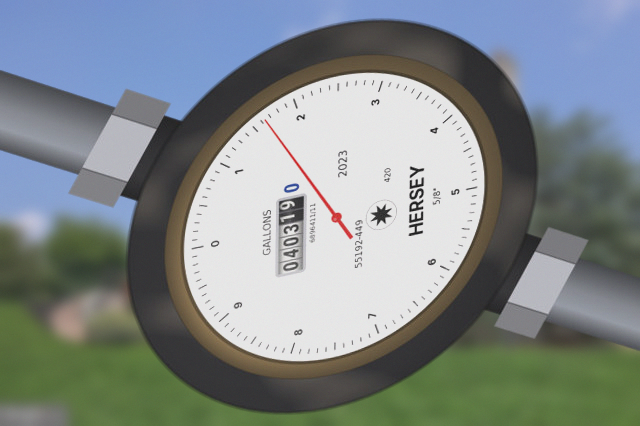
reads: 403191.6
